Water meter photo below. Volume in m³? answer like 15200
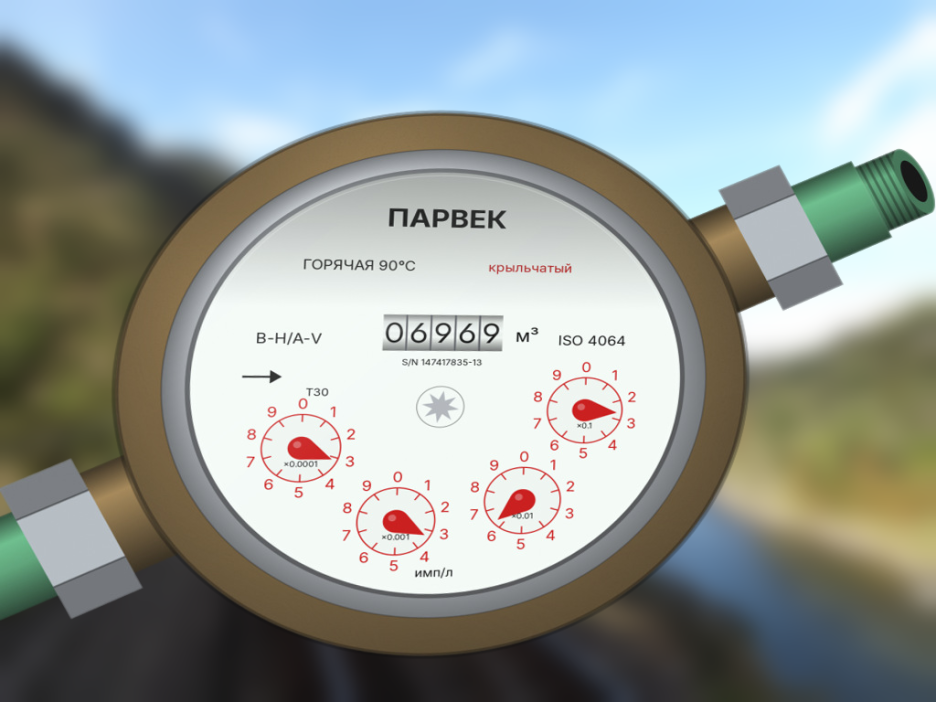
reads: 6969.2633
